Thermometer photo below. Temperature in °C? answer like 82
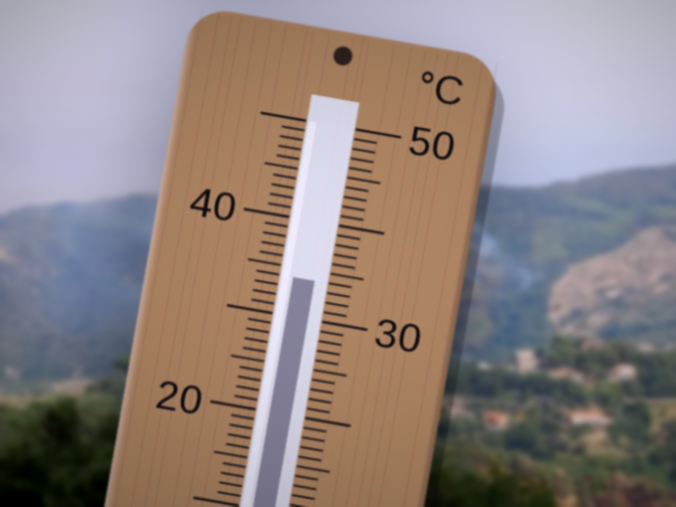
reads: 34
